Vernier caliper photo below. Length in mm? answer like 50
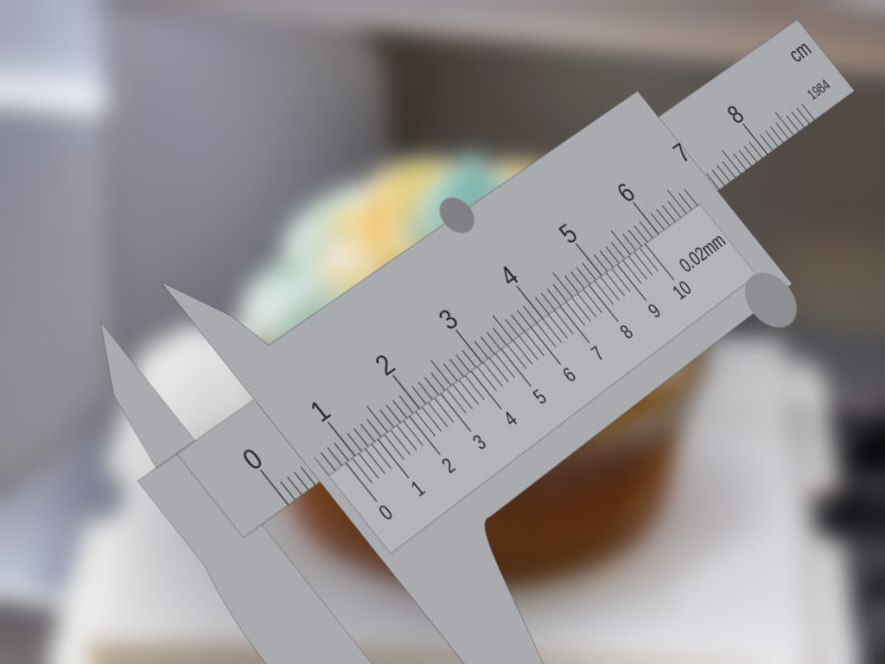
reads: 8.6
